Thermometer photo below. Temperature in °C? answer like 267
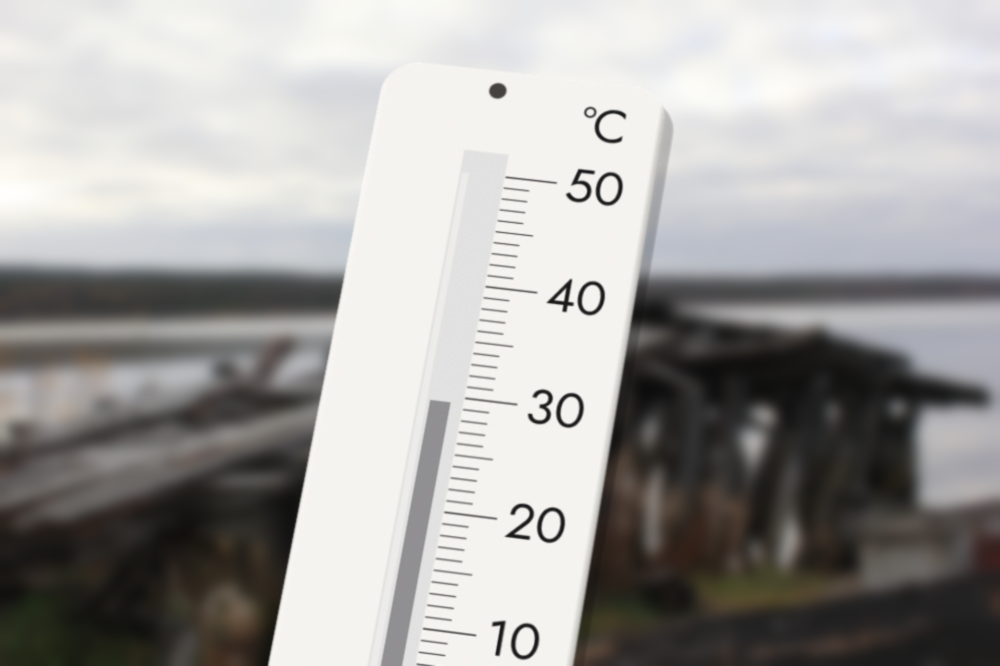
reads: 29.5
